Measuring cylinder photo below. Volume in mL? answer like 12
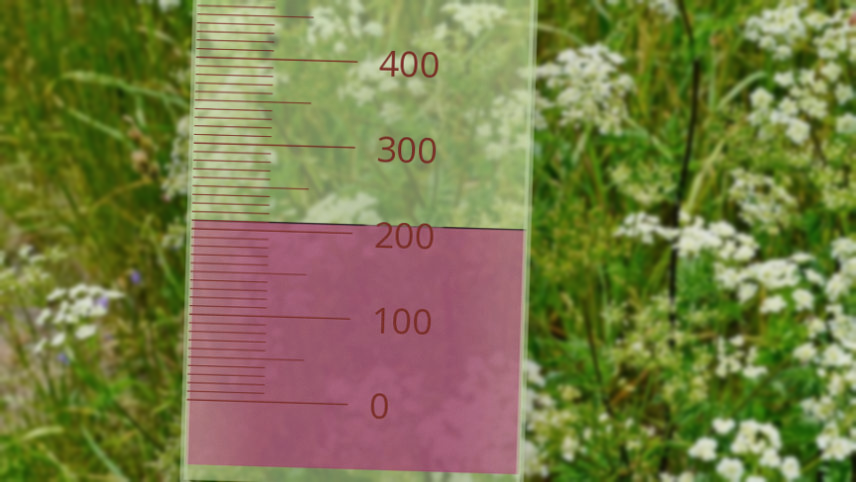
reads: 210
